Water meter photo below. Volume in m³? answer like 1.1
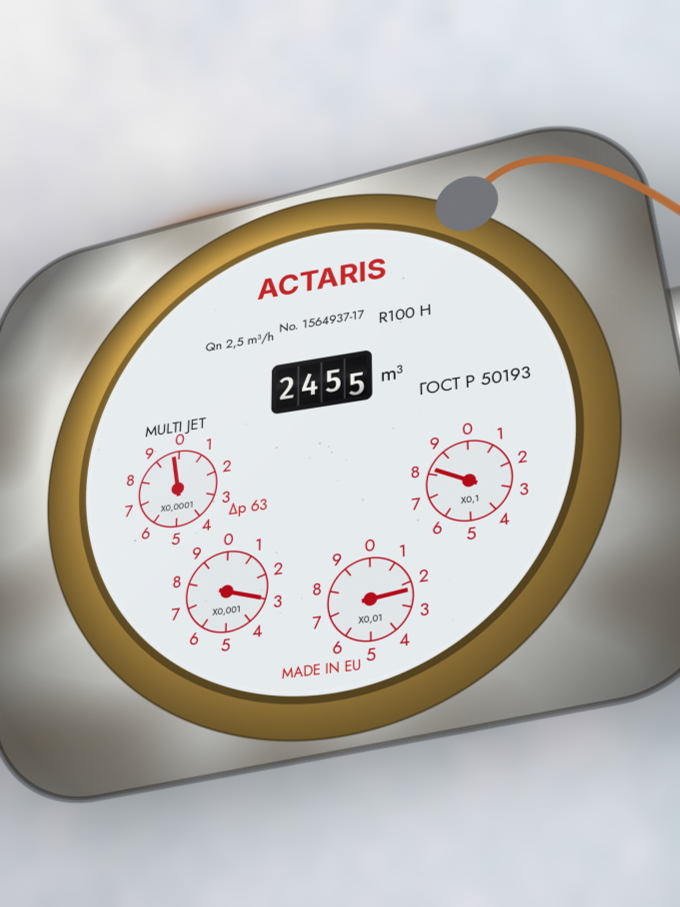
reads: 2454.8229
